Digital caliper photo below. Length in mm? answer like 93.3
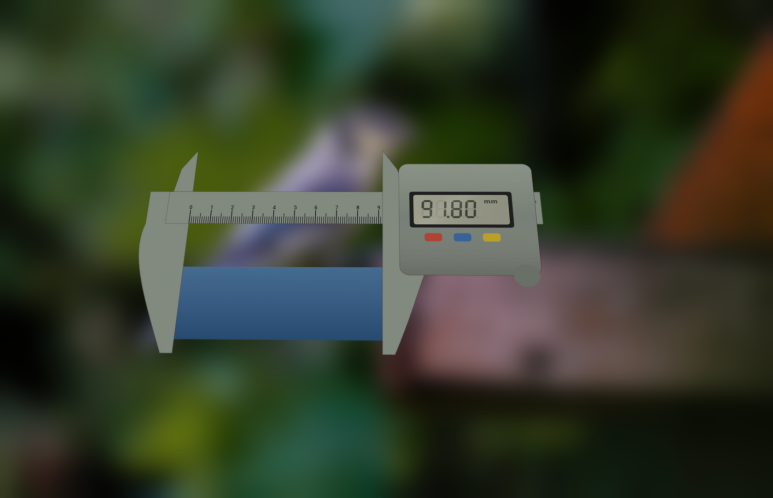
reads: 91.80
